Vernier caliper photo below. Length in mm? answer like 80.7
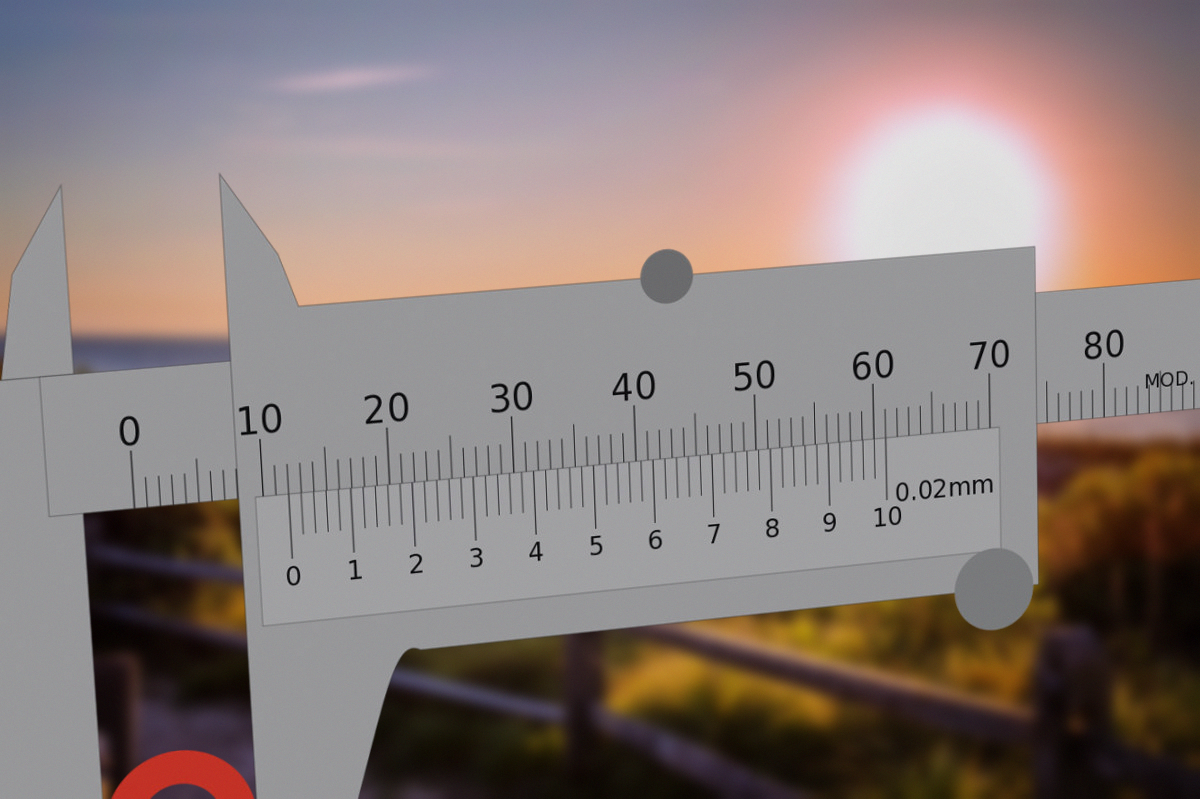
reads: 12.0
